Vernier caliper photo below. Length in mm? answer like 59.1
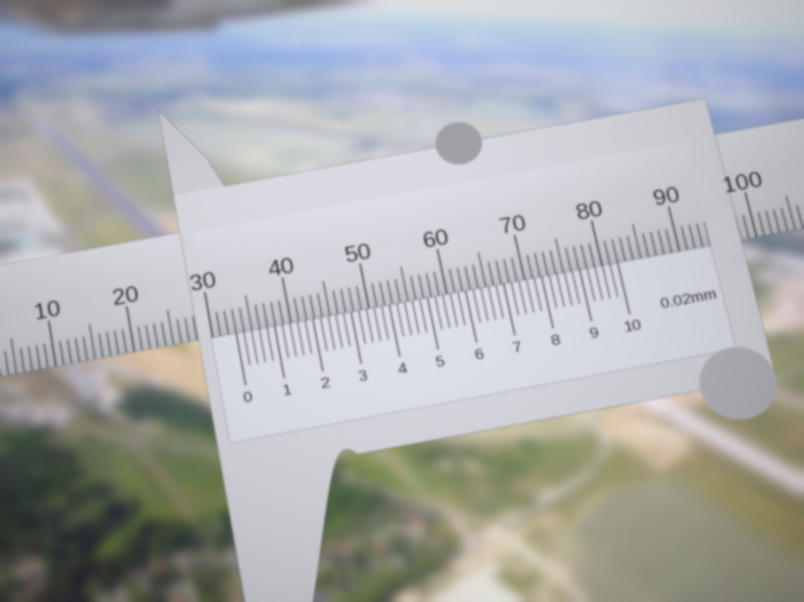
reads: 33.0
